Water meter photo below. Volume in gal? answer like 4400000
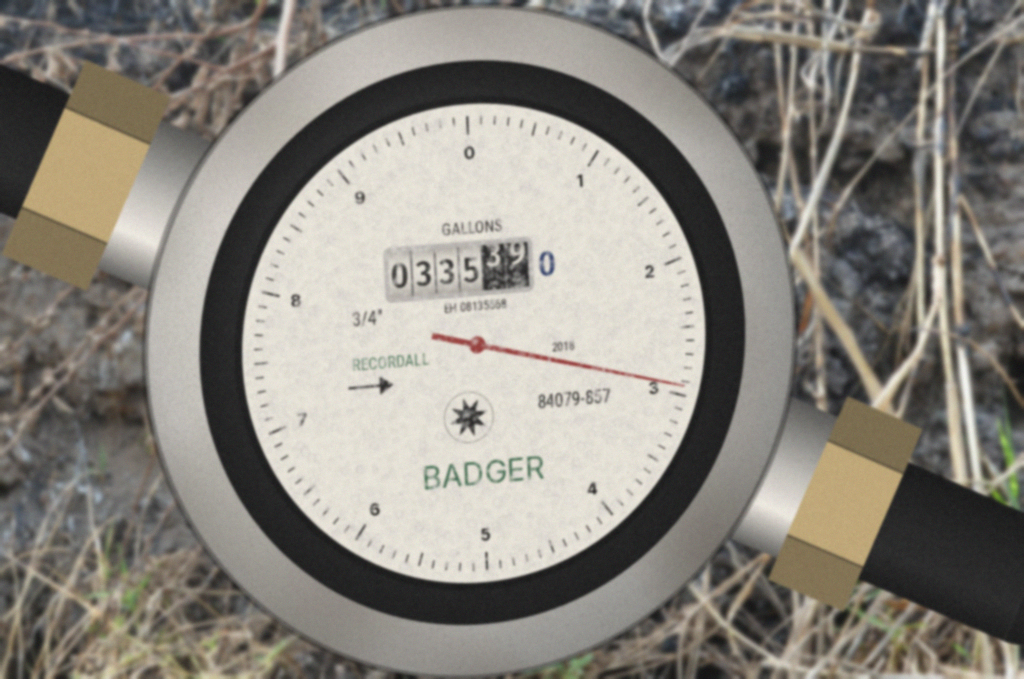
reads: 335392.9
